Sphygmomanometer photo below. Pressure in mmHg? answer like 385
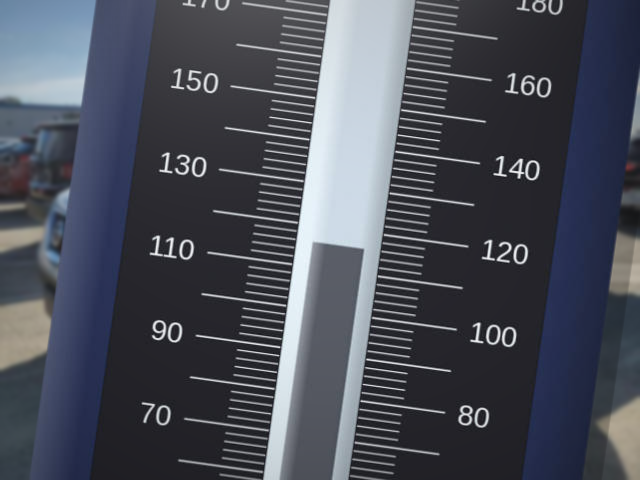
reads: 116
